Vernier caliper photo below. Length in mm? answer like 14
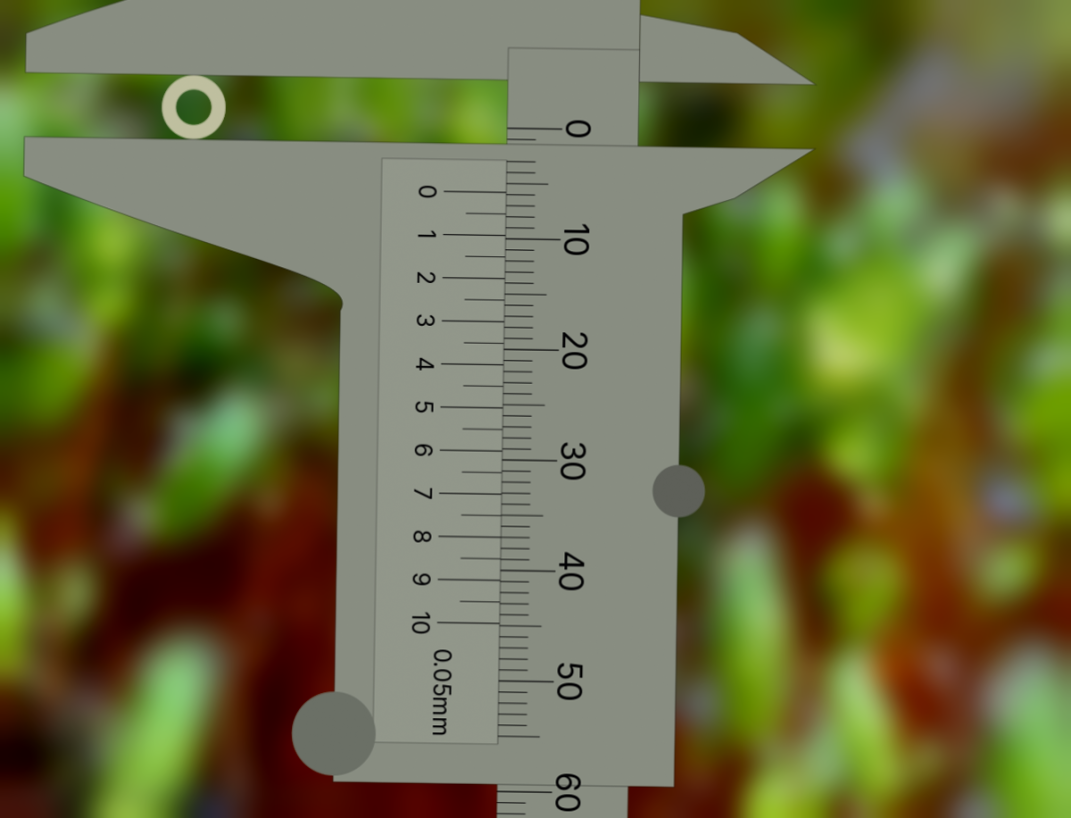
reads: 5.8
